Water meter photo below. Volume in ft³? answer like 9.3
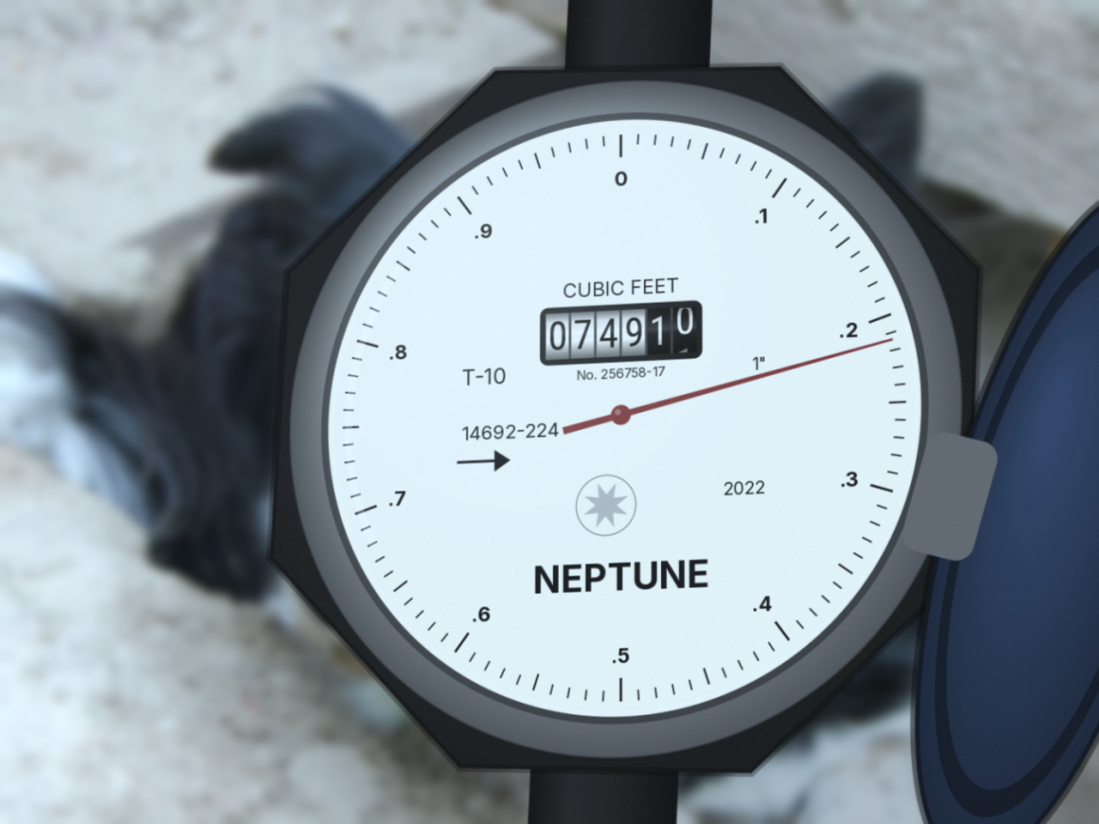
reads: 74910.21
